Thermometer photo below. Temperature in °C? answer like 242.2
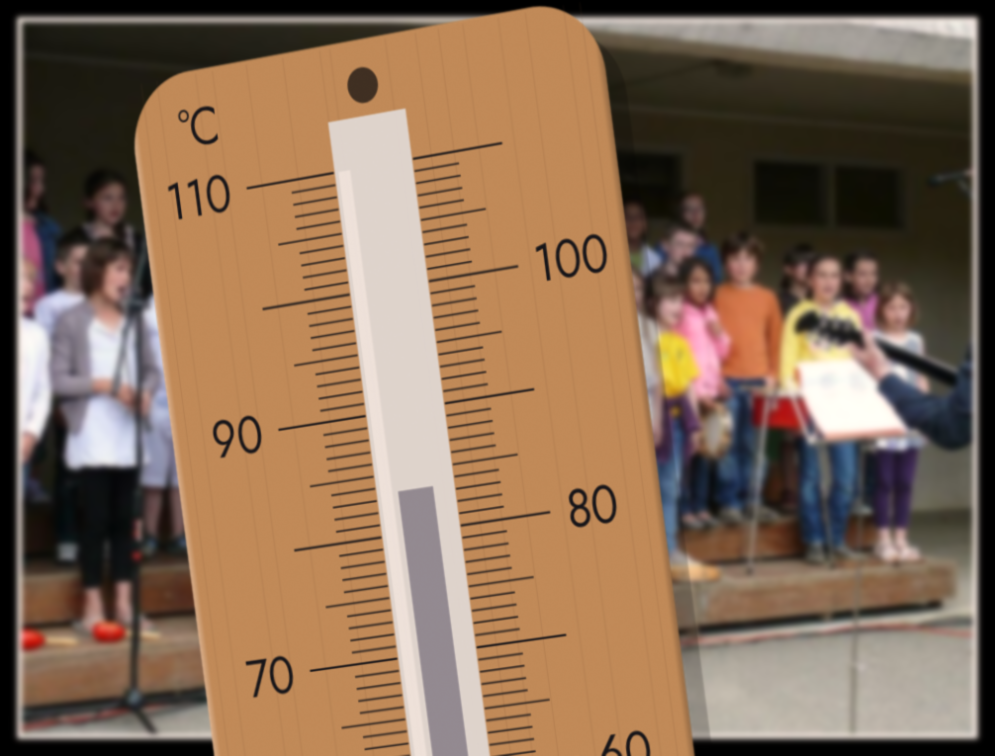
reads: 83.5
